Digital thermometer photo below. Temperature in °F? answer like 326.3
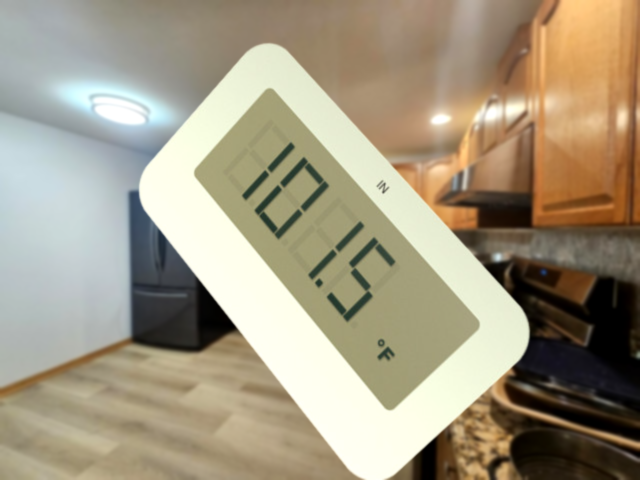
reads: 101.5
